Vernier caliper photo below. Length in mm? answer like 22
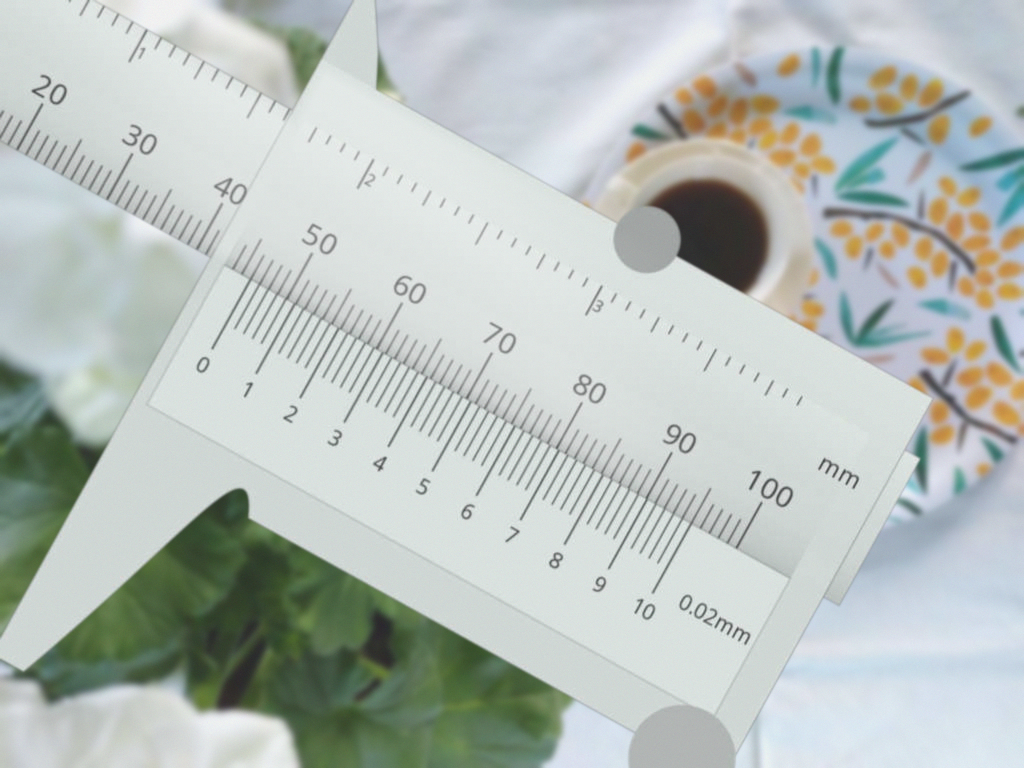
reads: 46.0
